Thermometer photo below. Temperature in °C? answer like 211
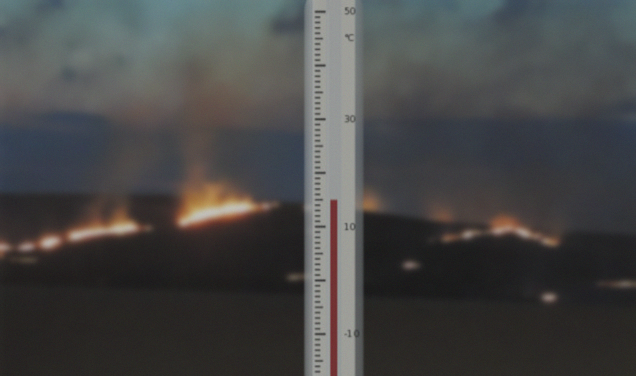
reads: 15
